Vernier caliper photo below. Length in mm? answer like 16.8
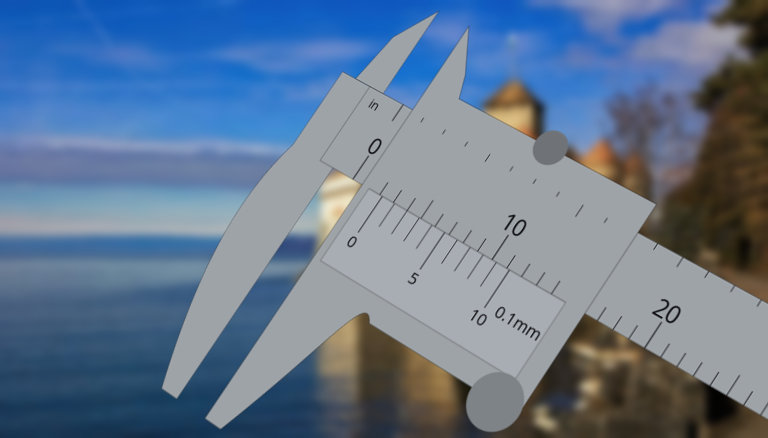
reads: 2.2
